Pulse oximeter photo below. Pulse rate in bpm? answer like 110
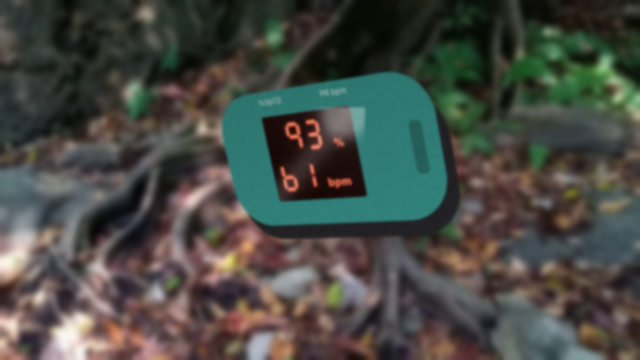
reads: 61
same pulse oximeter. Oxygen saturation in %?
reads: 93
